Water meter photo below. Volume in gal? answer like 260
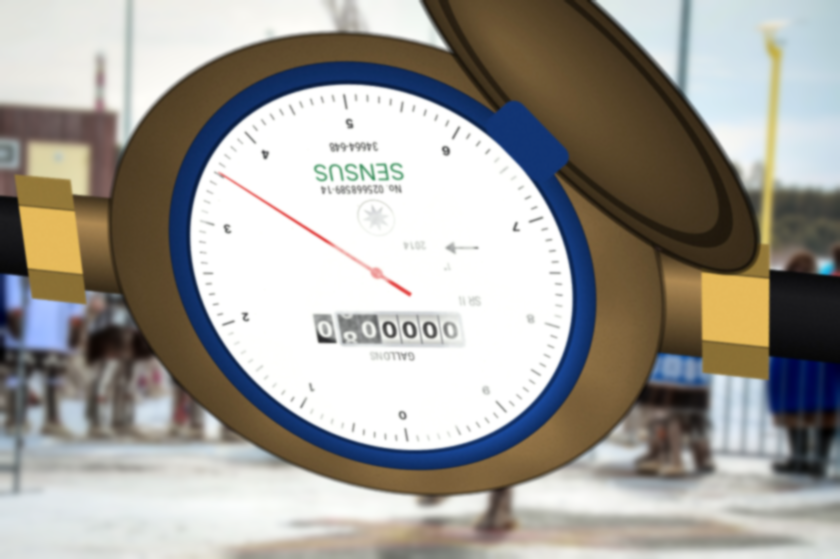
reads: 83.5
